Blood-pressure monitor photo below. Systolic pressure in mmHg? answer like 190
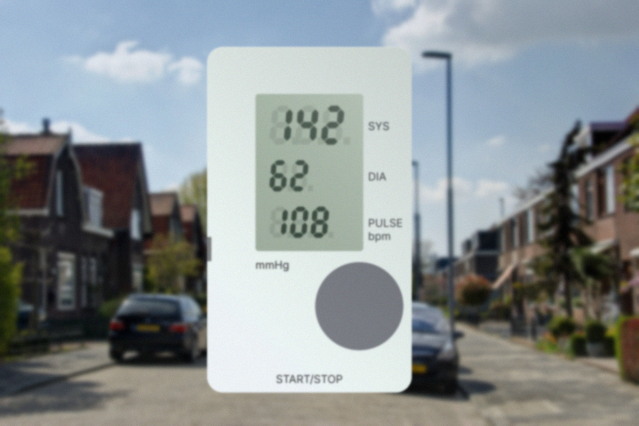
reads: 142
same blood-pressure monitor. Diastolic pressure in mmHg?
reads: 62
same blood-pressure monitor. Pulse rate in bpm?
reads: 108
